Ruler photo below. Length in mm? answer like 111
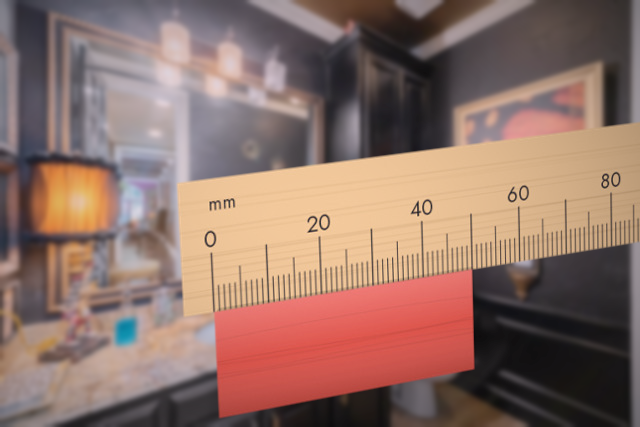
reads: 50
